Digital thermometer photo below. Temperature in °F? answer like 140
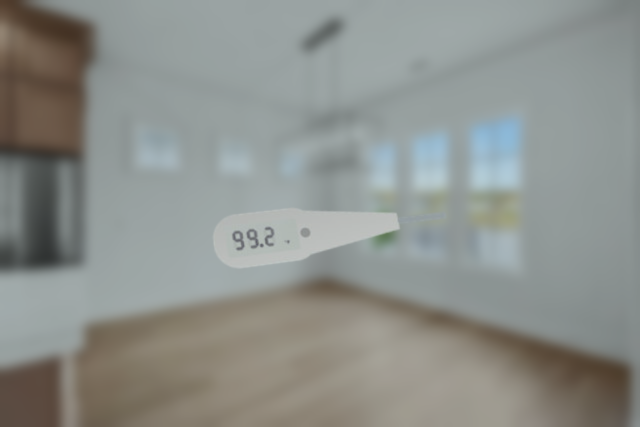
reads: 99.2
